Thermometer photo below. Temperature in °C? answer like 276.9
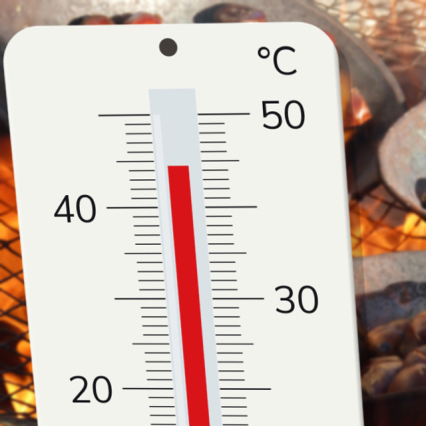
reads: 44.5
